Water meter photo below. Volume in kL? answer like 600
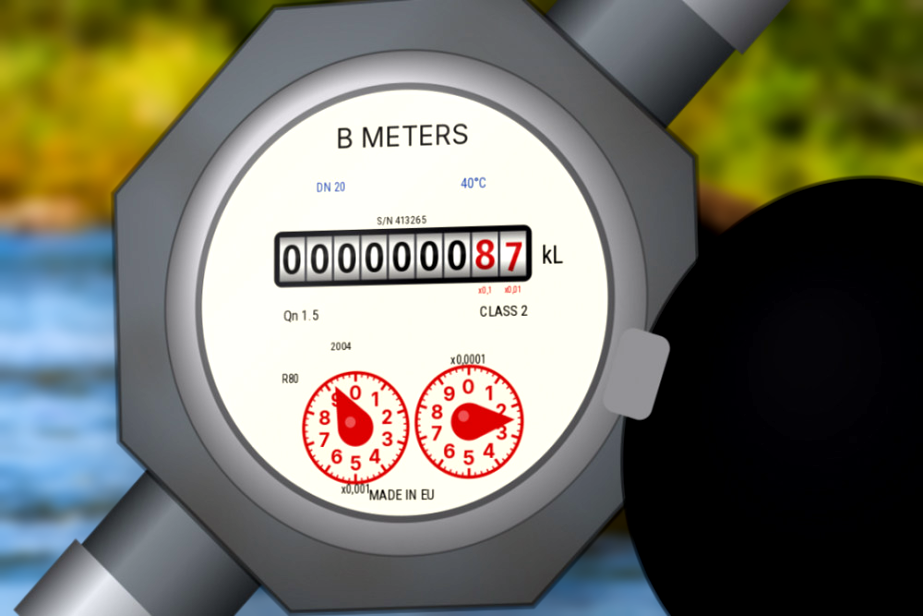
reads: 0.8692
